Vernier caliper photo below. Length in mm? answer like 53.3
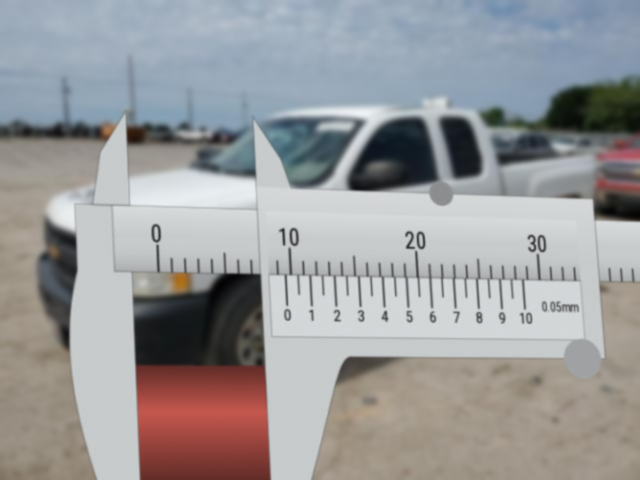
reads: 9.6
